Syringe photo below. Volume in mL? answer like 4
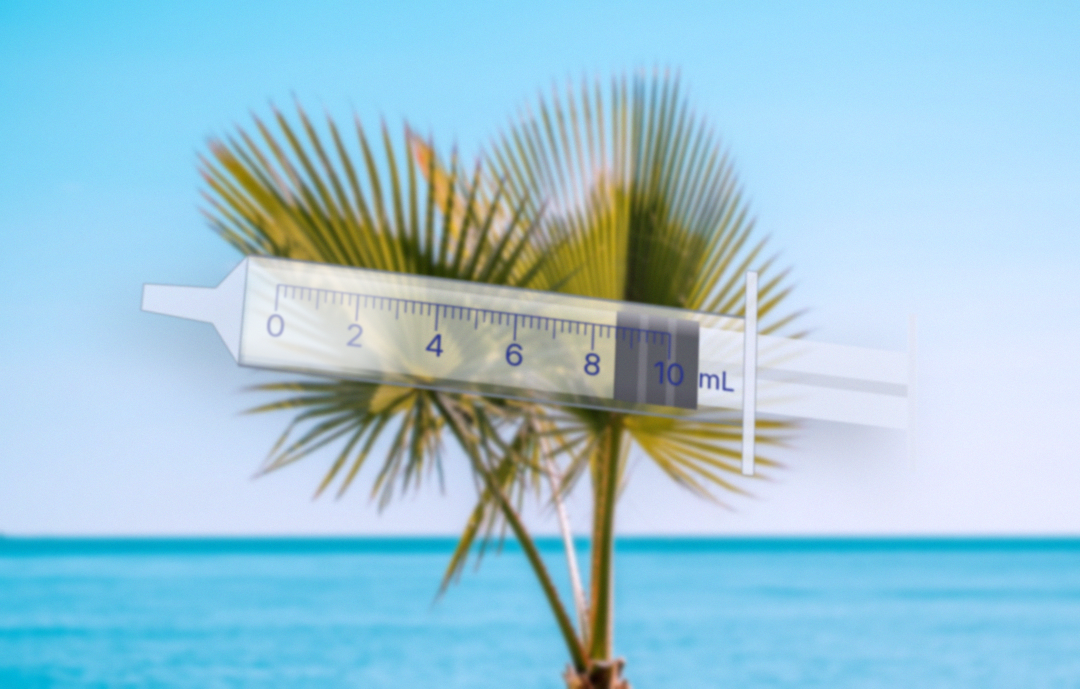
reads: 8.6
